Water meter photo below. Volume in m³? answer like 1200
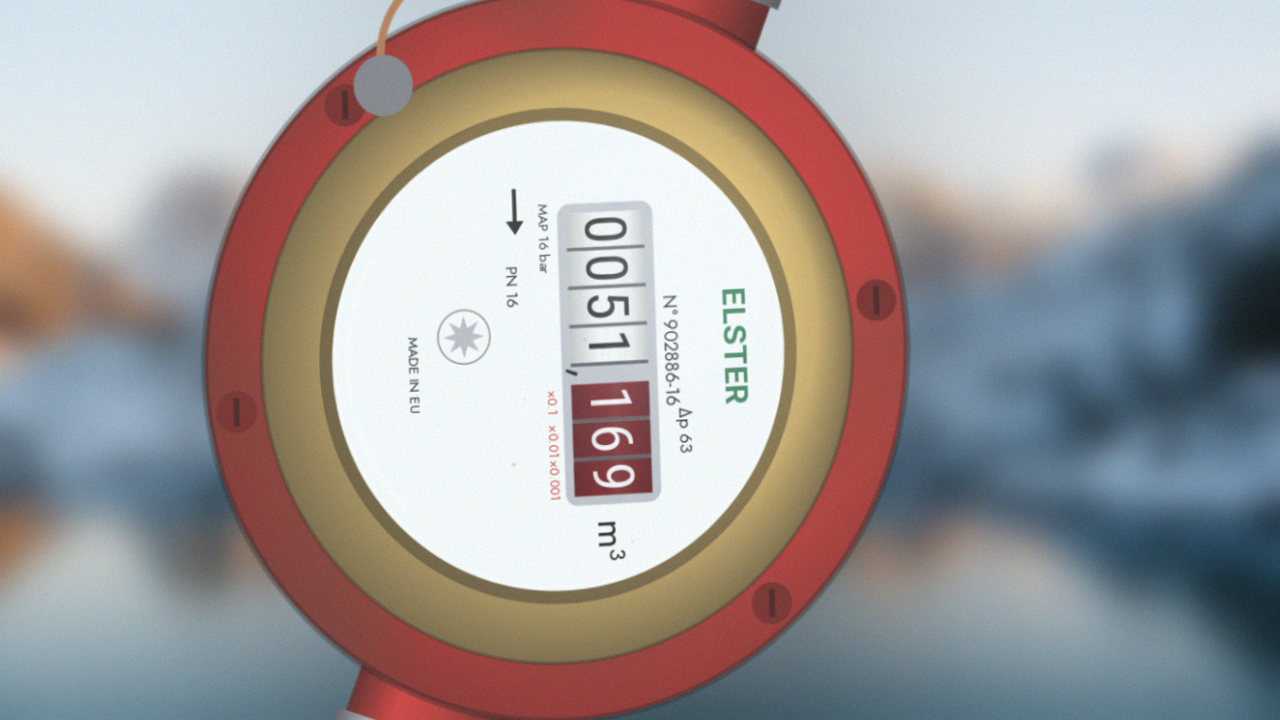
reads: 51.169
